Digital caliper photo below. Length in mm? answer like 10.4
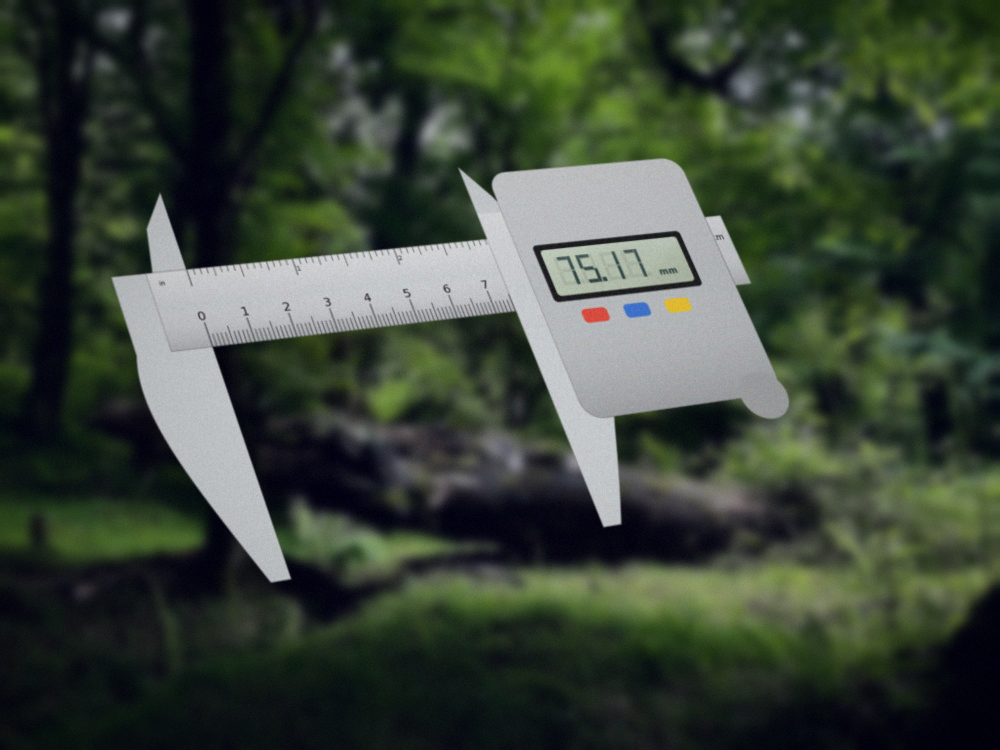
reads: 75.17
